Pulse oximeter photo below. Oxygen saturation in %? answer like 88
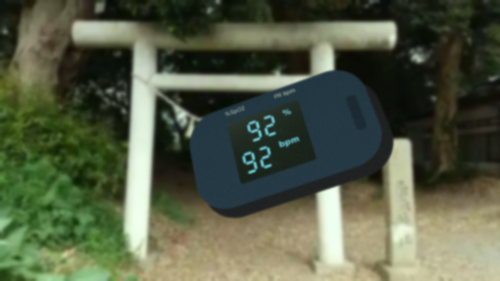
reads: 92
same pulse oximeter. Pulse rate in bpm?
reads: 92
